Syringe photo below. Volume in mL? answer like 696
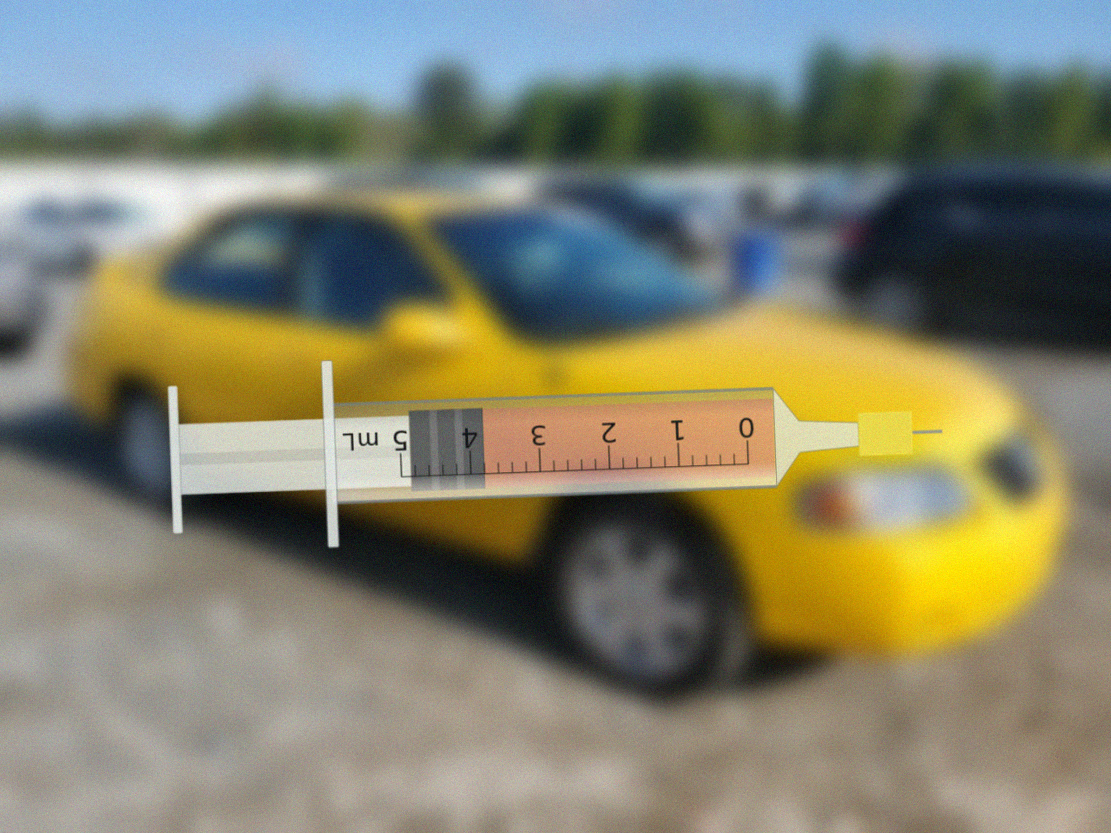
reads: 3.8
